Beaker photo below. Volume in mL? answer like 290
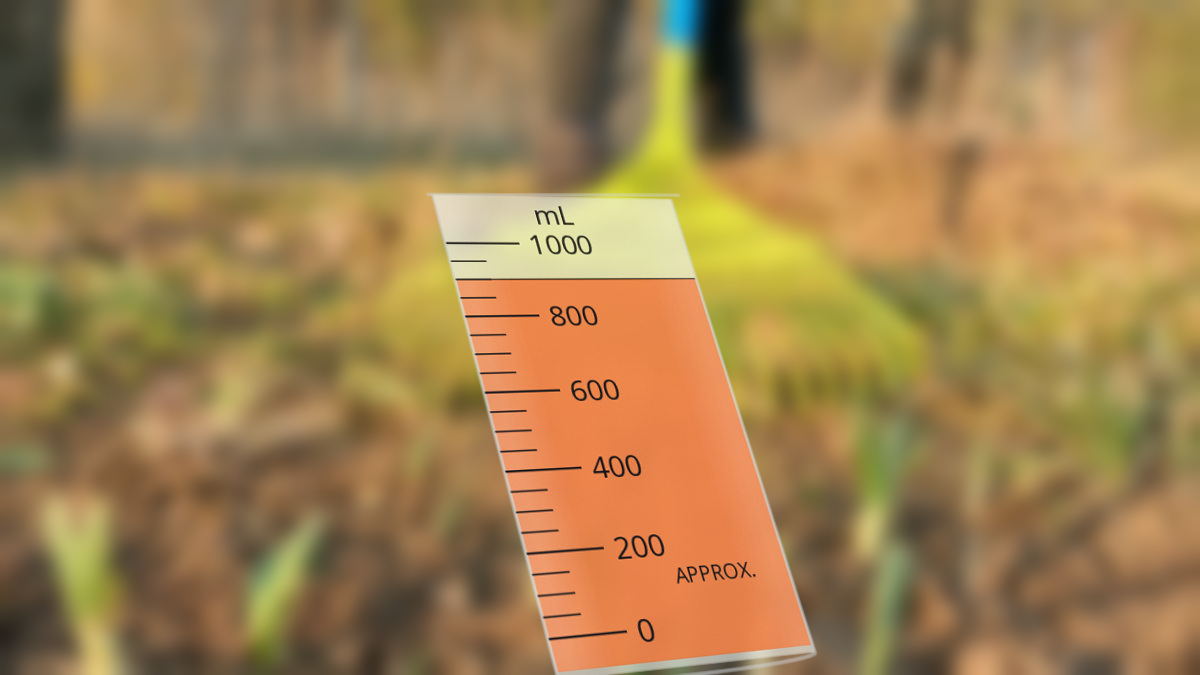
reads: 900
